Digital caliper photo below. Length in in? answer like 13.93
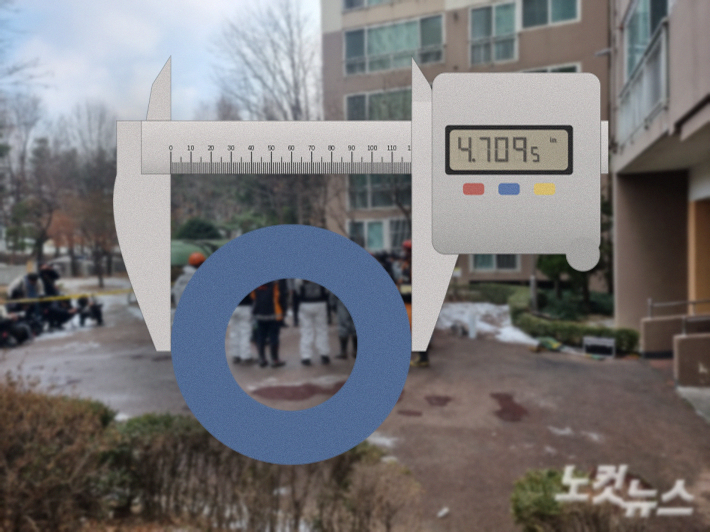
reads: 4.7095
